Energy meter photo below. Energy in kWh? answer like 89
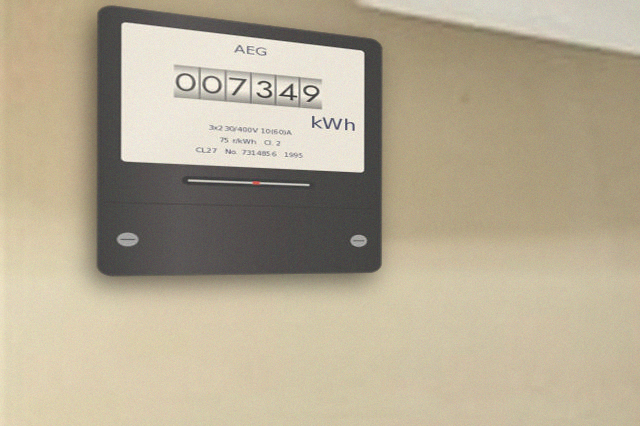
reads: 7349
